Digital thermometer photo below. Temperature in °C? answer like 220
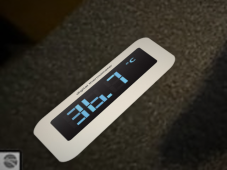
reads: 36.7
